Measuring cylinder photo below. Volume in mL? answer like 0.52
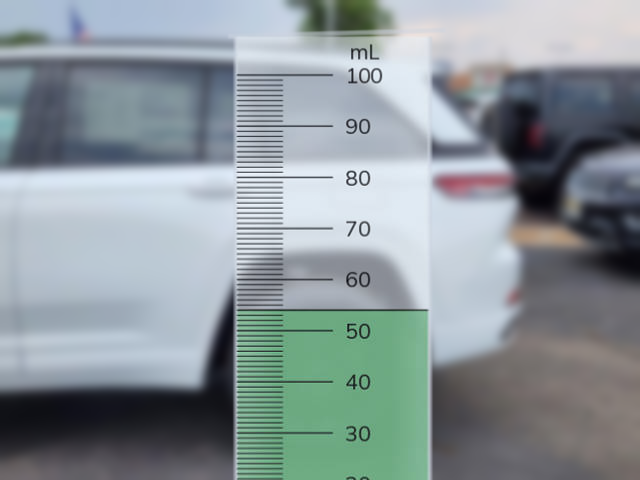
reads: 54
